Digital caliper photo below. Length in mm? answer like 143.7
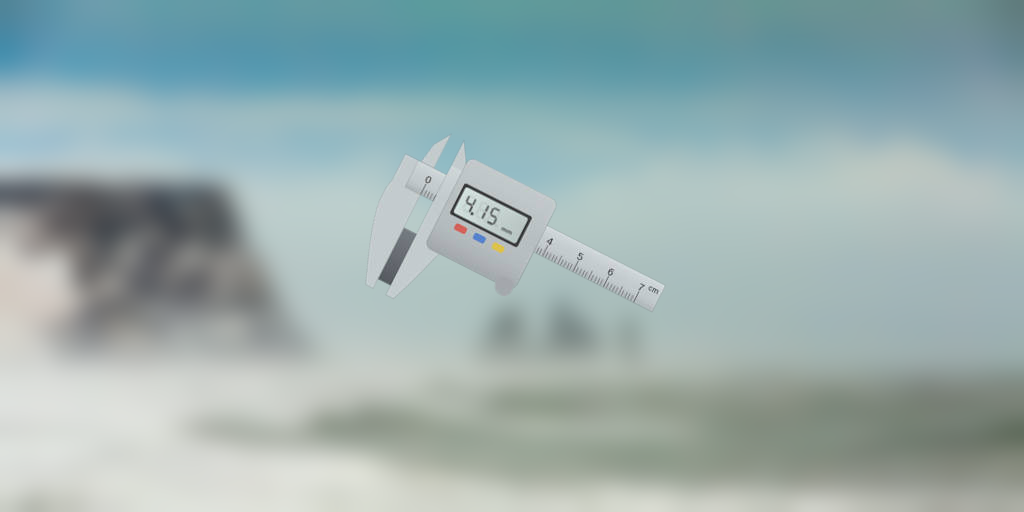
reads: 4.15
